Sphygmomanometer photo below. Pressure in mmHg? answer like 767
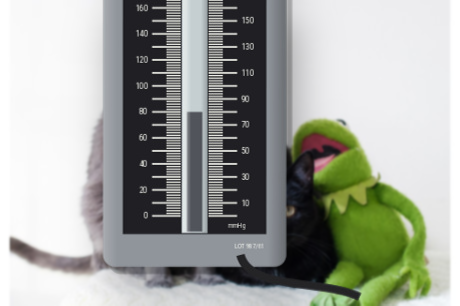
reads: 80
